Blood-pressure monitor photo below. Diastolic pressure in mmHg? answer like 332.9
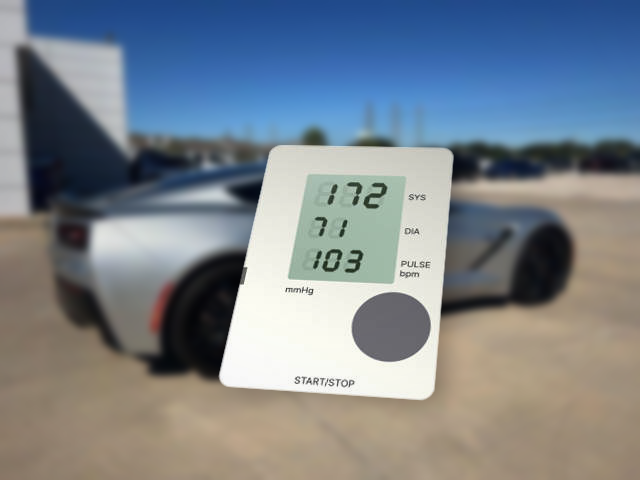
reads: 71
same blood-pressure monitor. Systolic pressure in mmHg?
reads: 172
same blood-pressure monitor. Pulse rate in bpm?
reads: 103
